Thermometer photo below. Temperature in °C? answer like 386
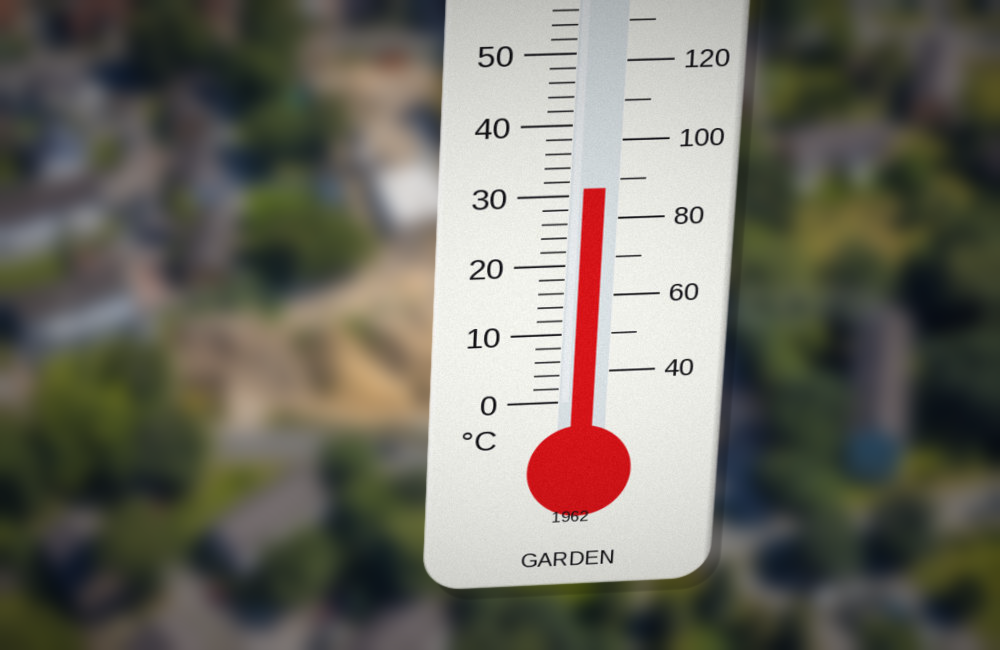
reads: 31
